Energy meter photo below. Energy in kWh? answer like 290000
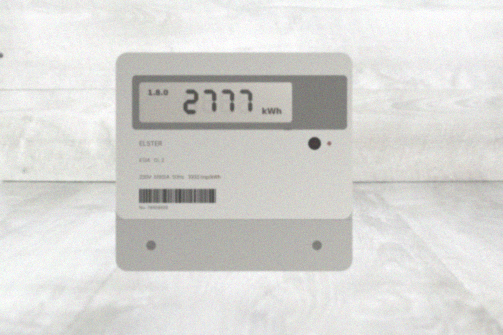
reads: 2777
